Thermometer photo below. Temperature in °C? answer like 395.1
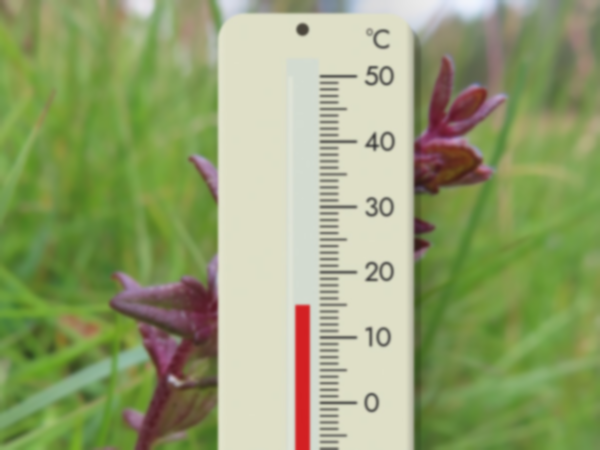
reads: 15
